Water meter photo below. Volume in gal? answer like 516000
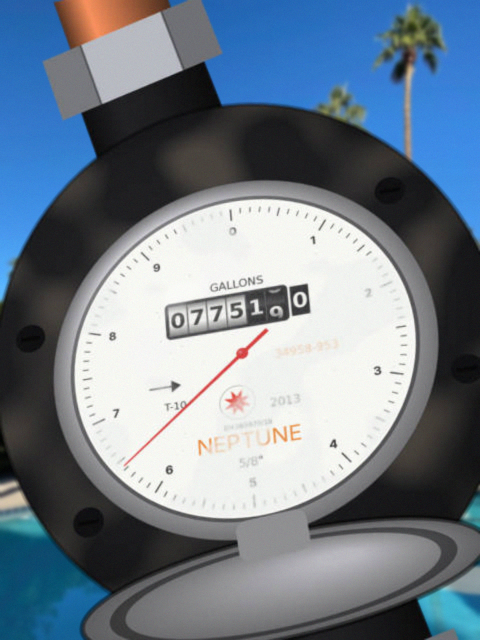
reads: 775186.4
